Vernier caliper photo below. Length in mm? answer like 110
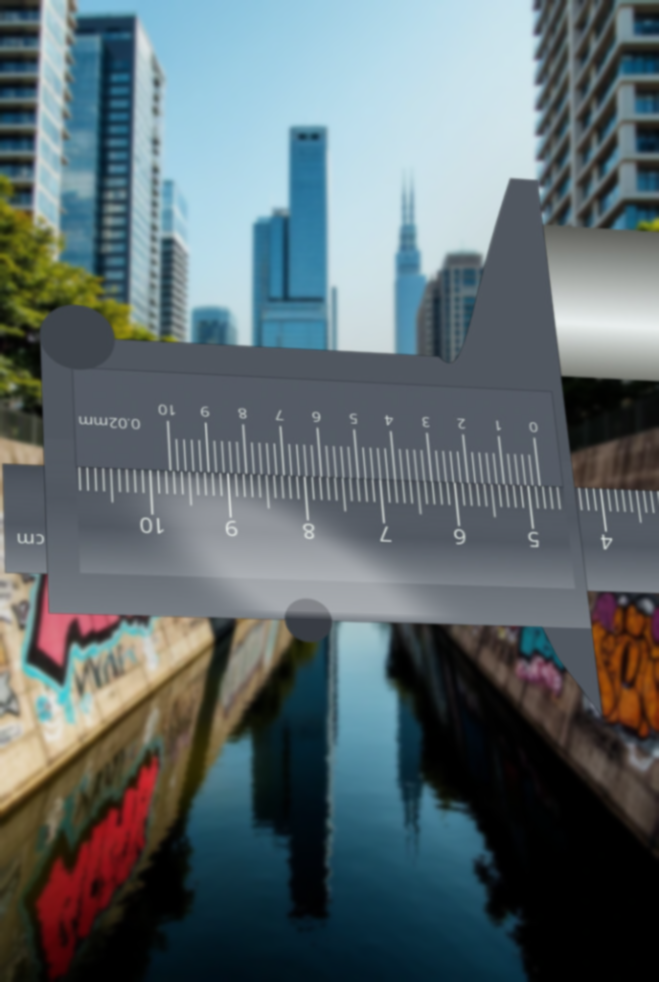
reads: 48.4
